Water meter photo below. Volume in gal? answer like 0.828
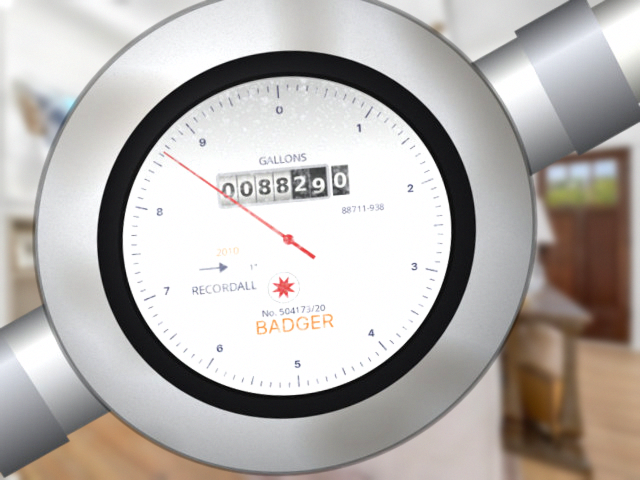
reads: 88288.6
